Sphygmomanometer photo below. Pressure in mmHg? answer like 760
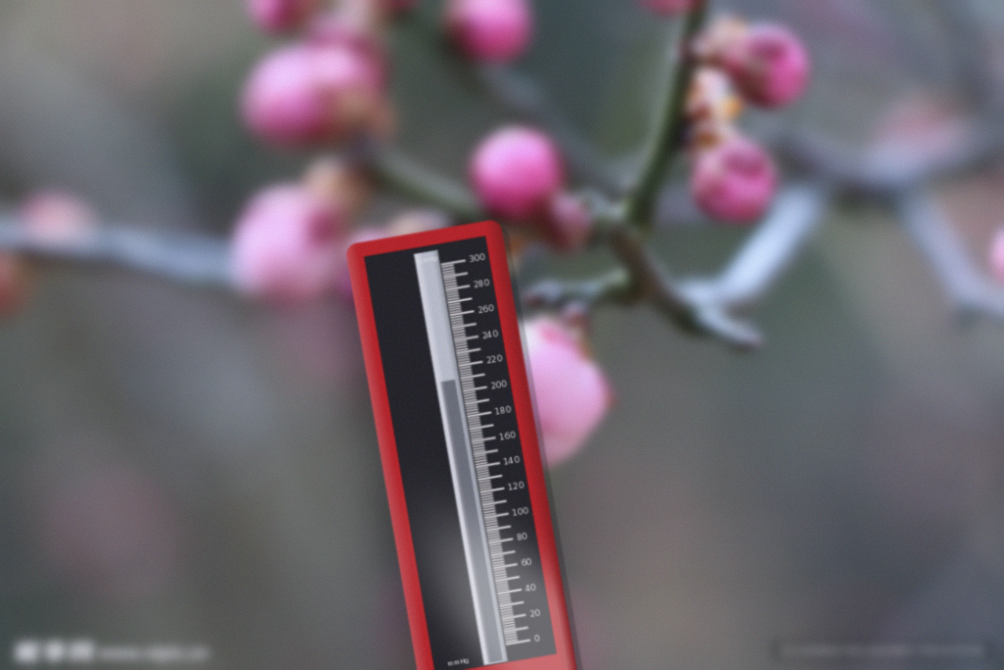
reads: 210
